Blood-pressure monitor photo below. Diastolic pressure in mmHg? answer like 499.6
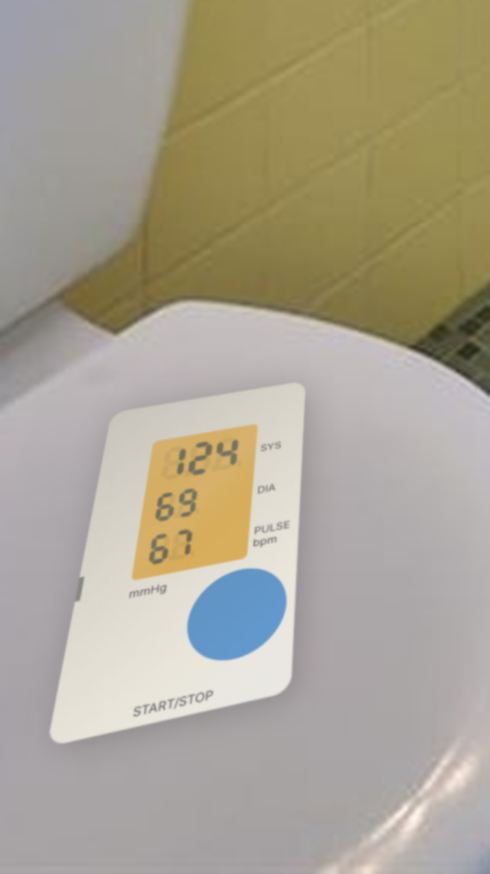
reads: 69
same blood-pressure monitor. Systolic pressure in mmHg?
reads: 124
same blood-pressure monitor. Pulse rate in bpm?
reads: 67
